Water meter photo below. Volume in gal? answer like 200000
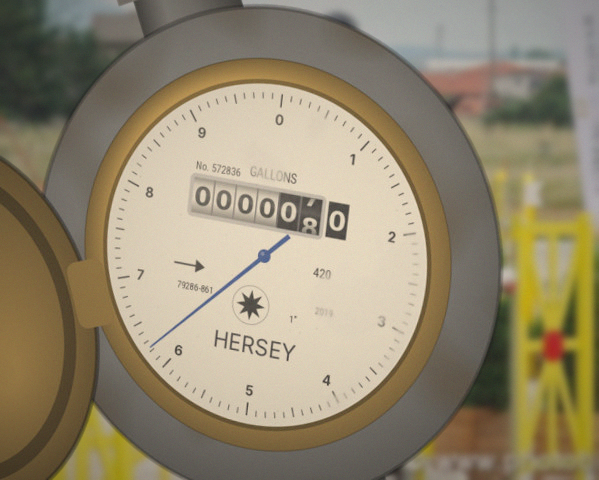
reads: 76.2
